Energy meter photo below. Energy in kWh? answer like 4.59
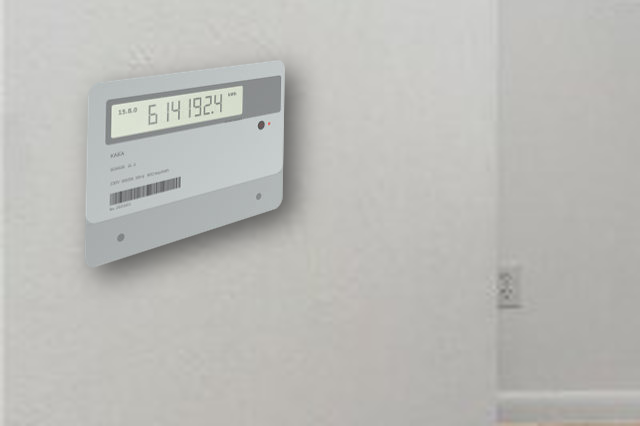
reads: 614192.4
